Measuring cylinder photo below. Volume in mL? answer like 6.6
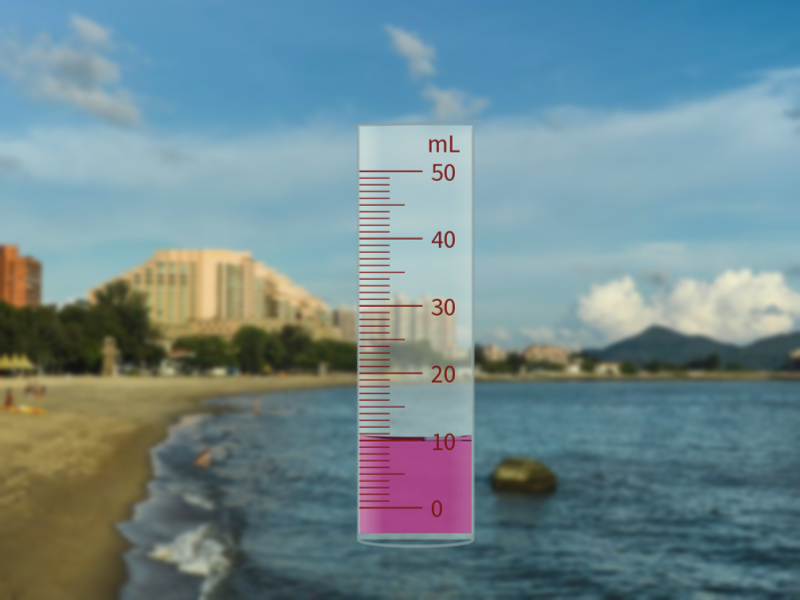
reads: 10
